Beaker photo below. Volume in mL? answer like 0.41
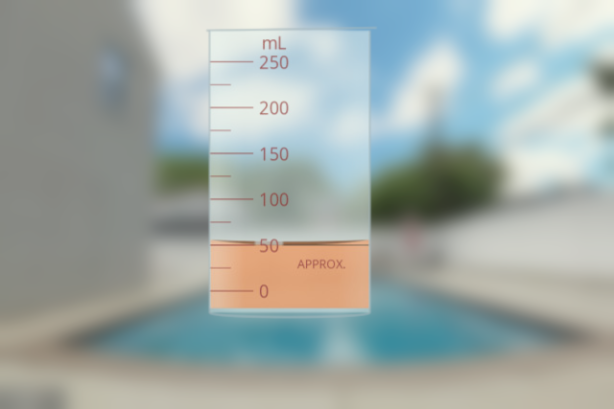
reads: 50
